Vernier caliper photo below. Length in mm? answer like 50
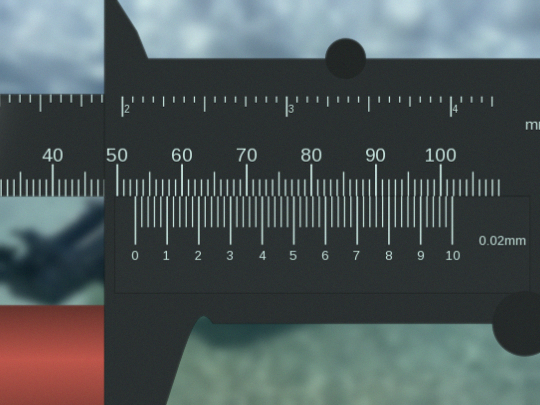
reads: 52.8
